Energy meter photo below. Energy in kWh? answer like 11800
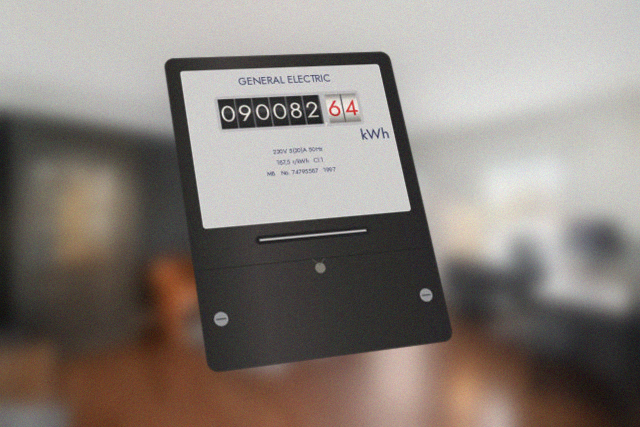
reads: 90082.64
